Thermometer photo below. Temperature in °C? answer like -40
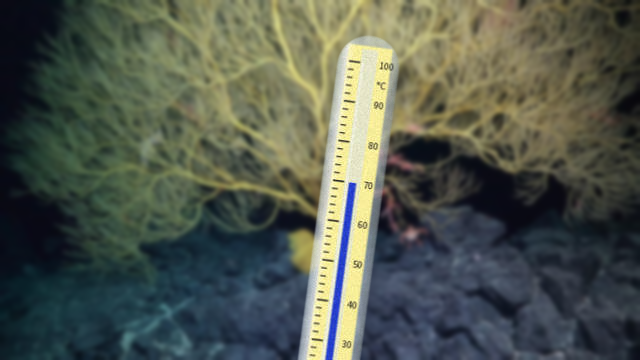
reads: 70
